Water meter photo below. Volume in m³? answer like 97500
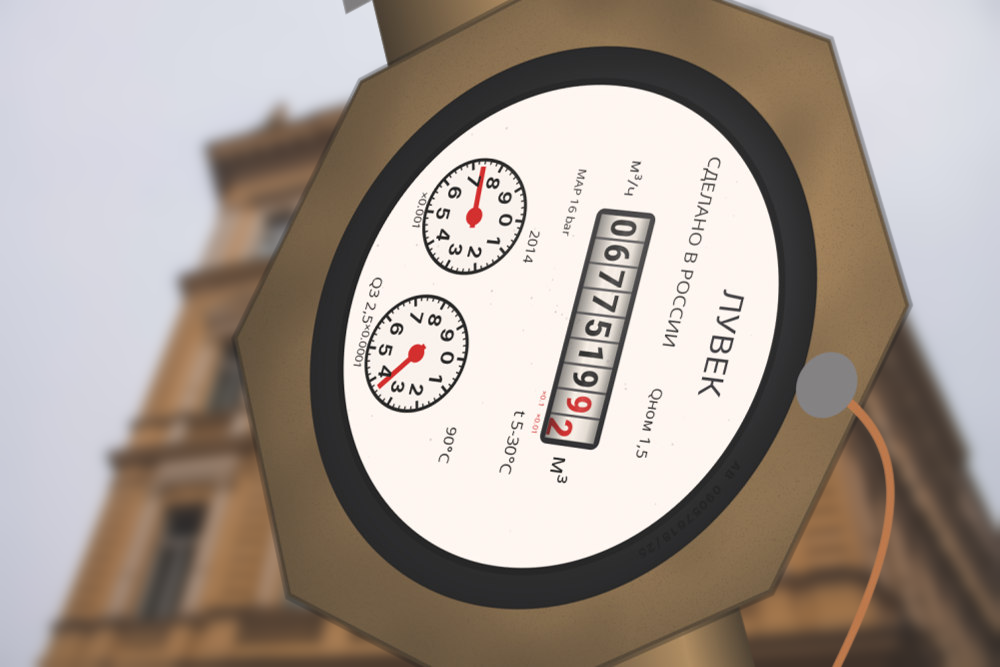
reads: 677519.9173
